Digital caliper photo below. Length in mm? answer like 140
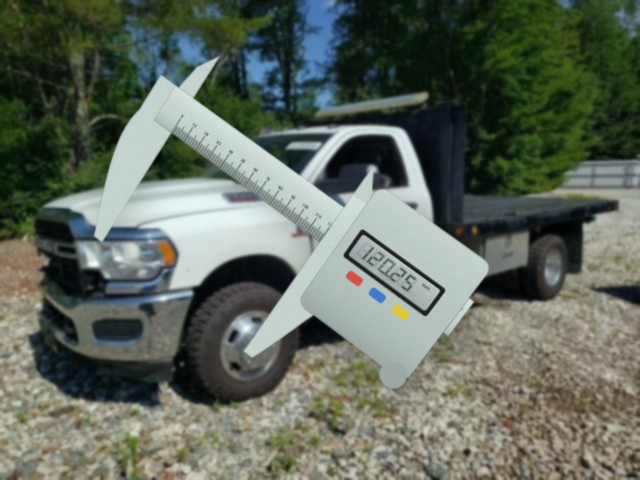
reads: 120.25
